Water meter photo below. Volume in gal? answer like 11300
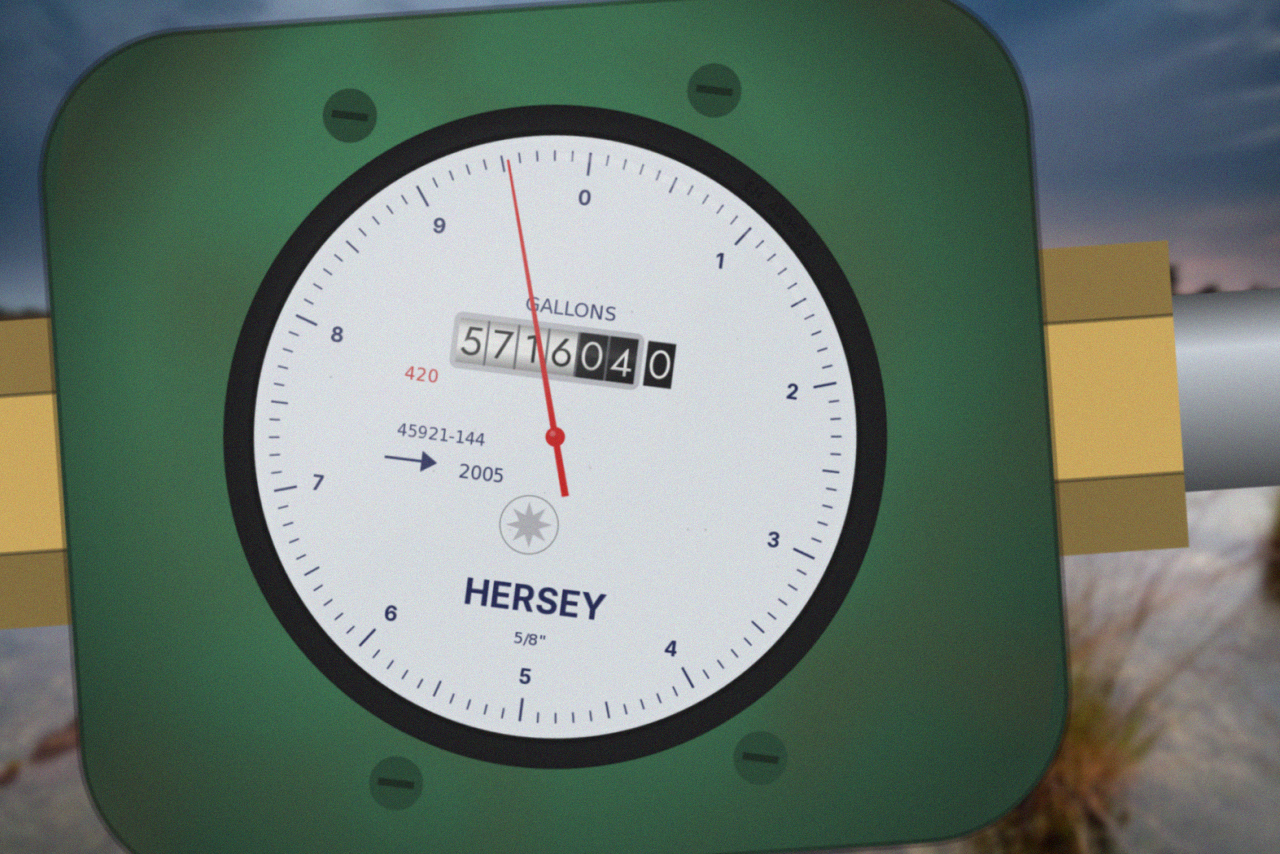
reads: 5716039.5
